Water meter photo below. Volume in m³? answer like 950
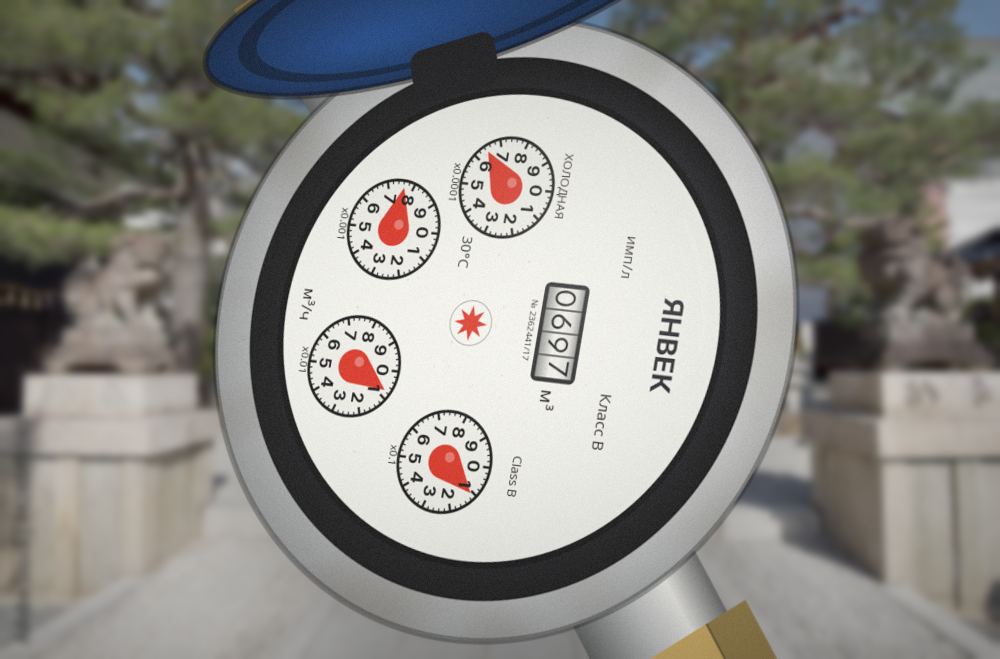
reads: 697.1076
